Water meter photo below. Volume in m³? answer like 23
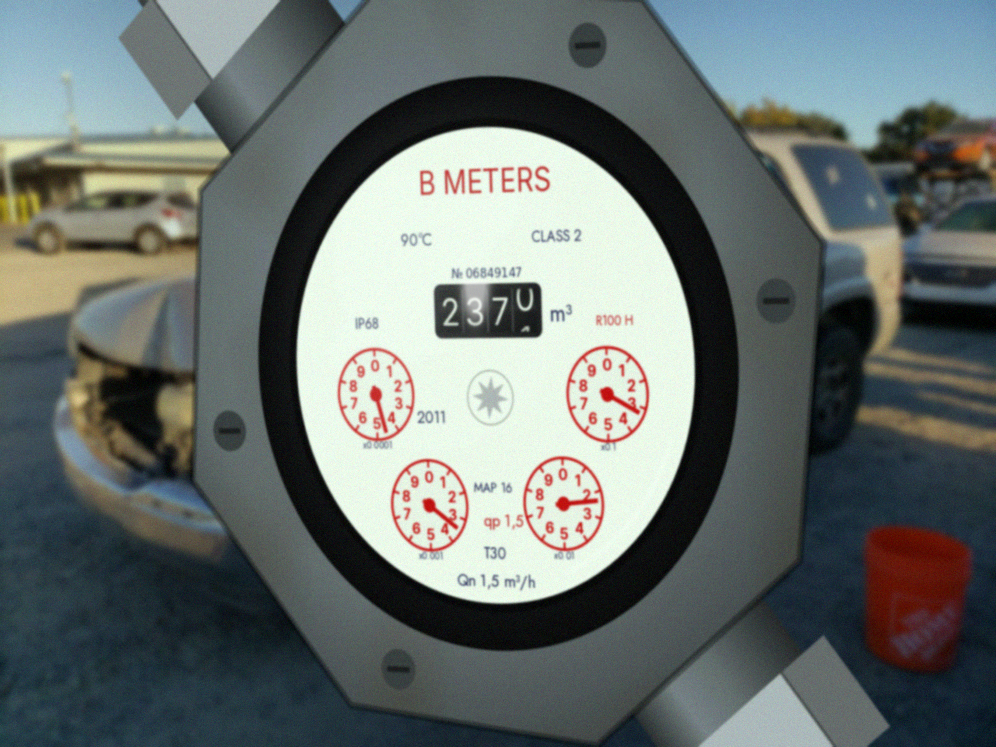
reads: 2370.3234
